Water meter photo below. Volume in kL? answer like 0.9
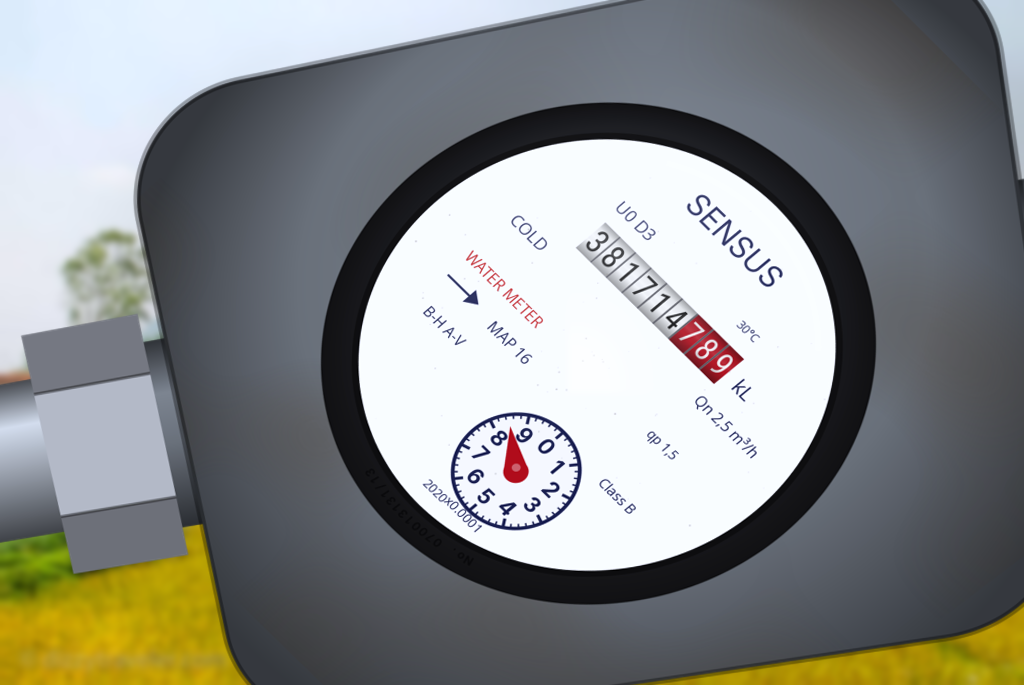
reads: 381714.7898
